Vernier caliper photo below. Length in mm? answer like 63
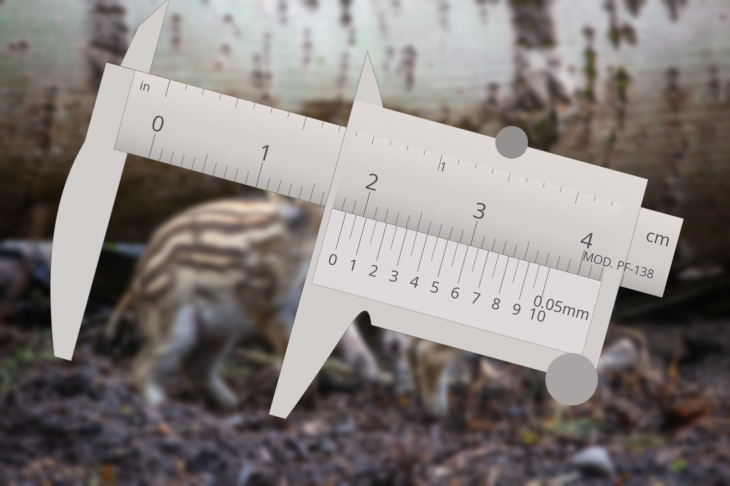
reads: 18.4
